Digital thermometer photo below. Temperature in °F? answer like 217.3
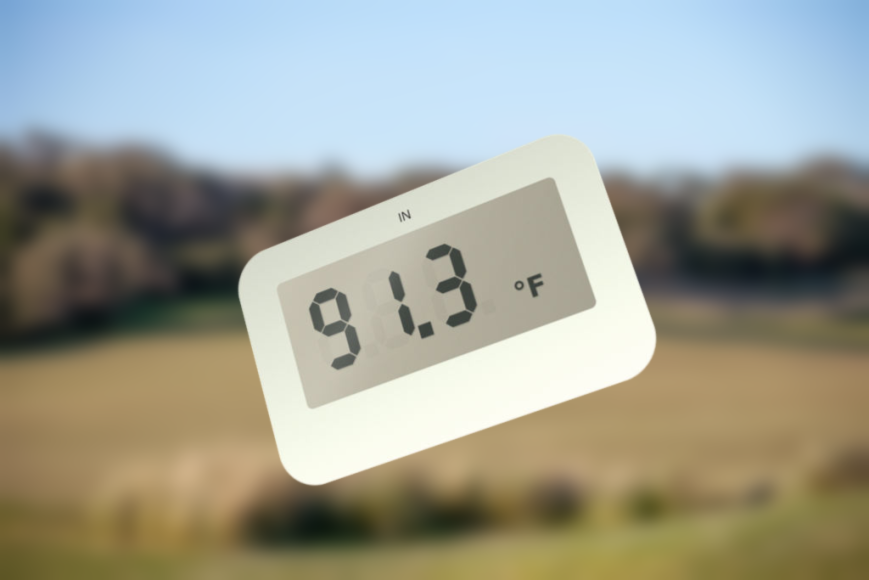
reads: 91.3
